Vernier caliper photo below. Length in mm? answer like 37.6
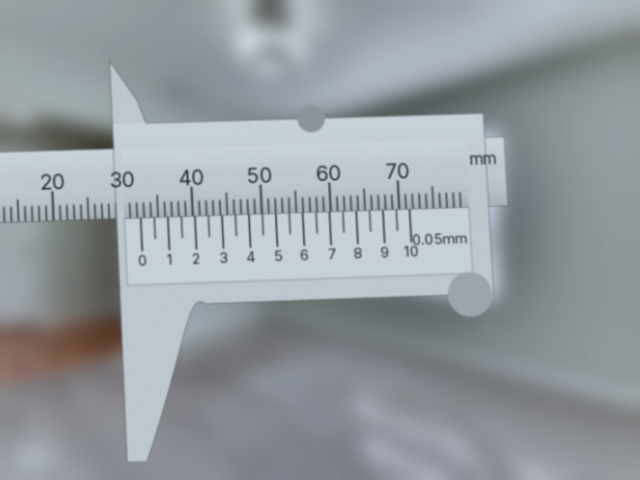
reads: 32.5
